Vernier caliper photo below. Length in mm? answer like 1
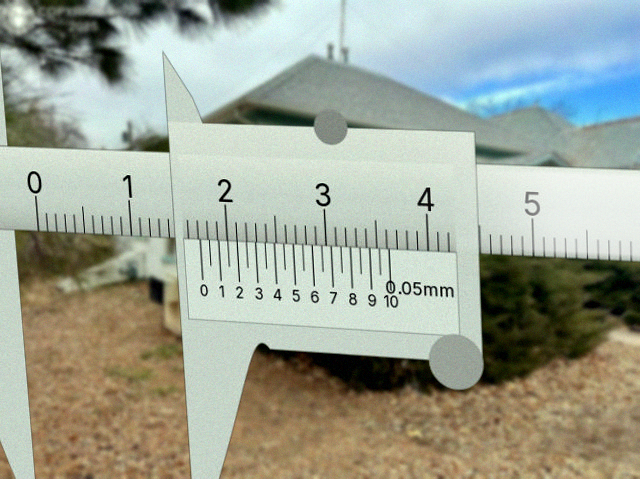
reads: 17.2
